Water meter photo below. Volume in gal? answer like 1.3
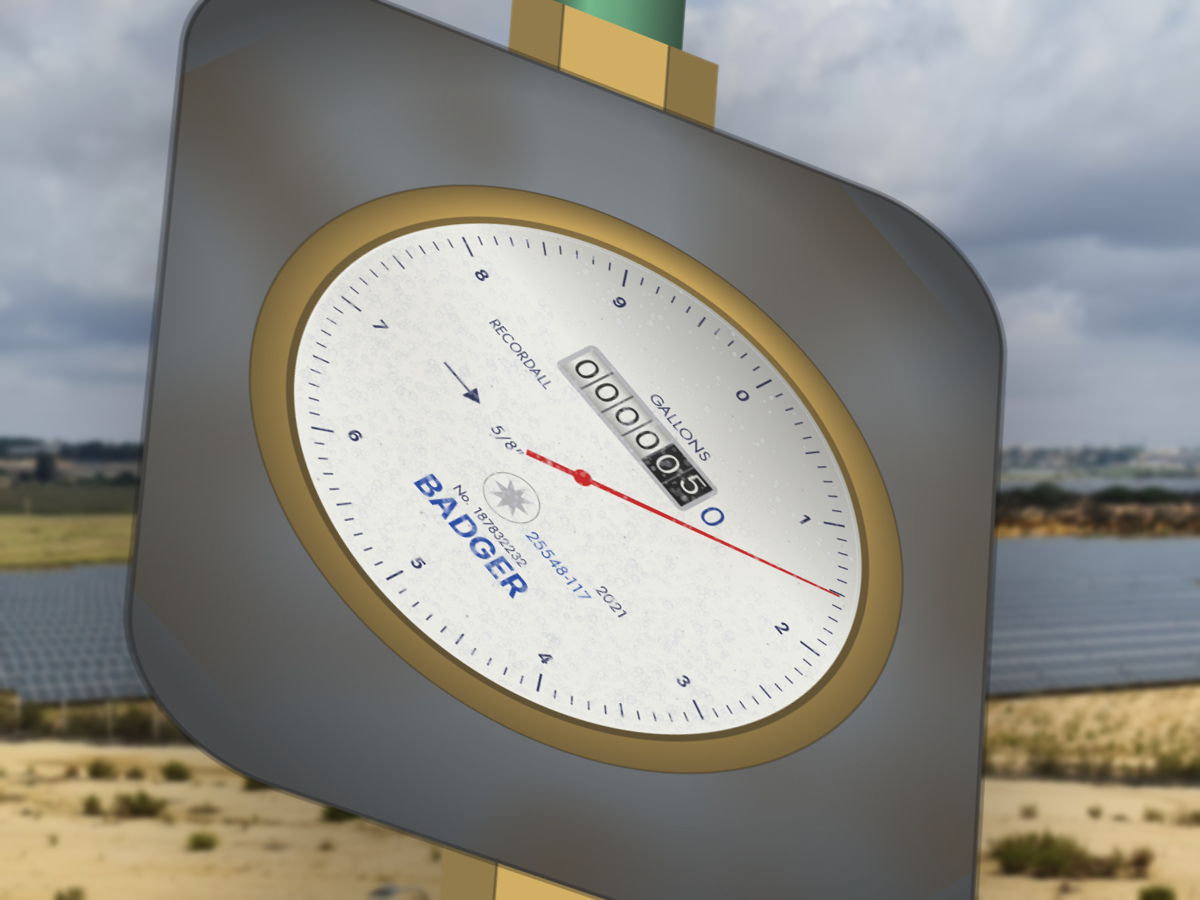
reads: 51.5
